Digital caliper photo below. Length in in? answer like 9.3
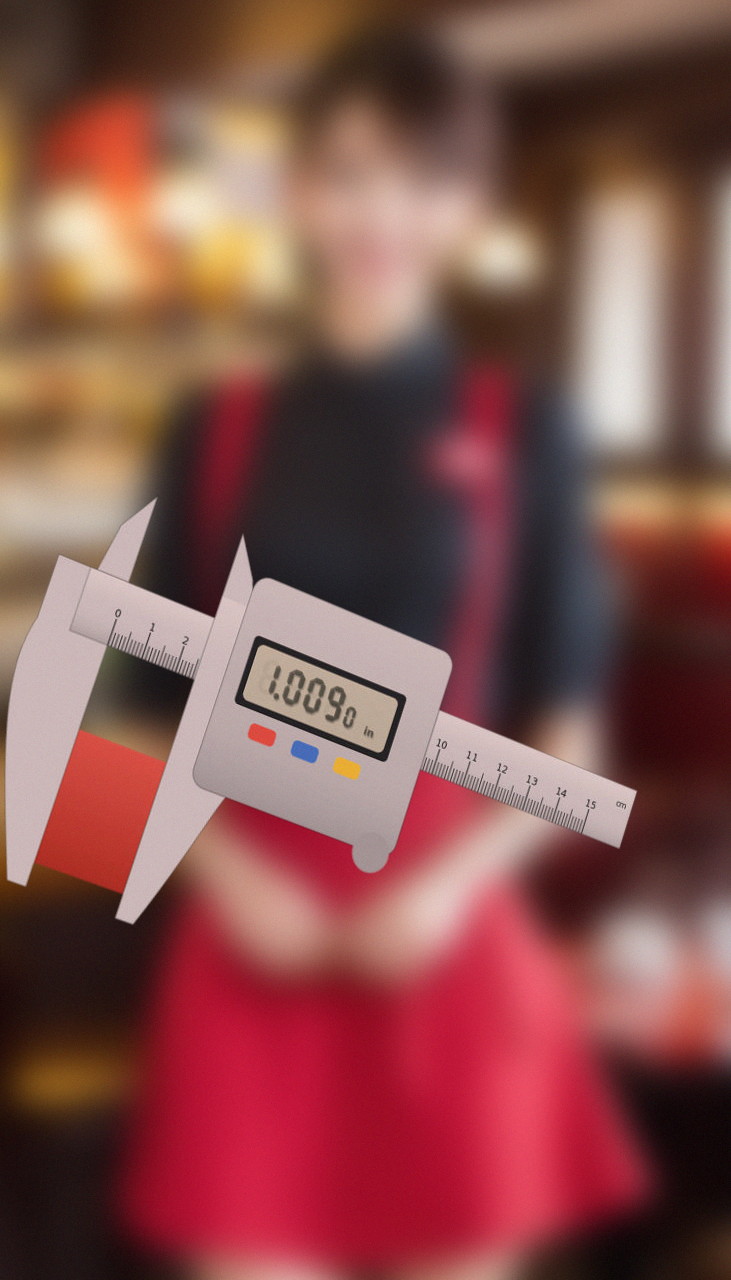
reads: 1.0090
